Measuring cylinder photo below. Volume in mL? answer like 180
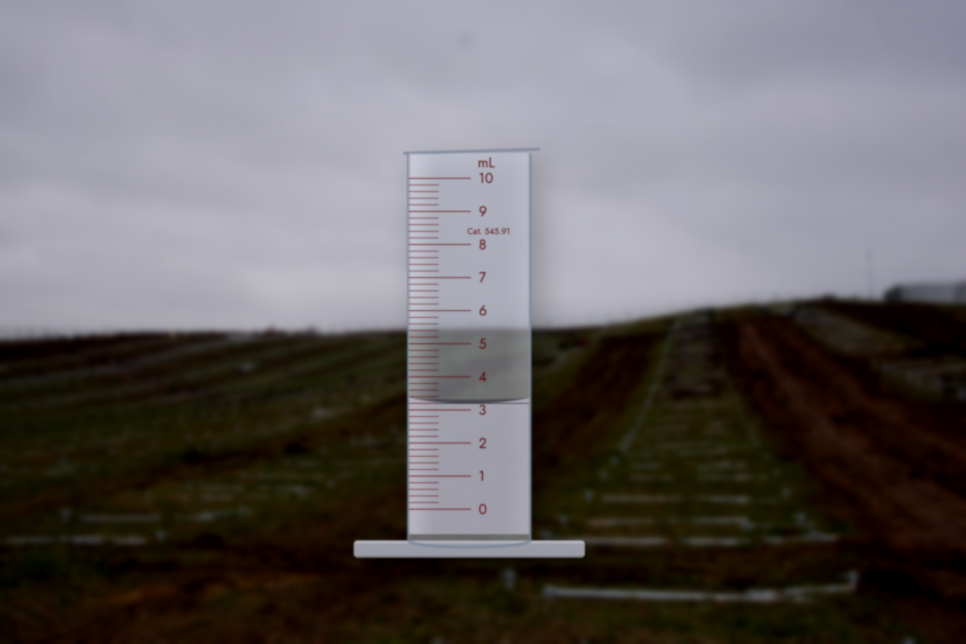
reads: 3.2
